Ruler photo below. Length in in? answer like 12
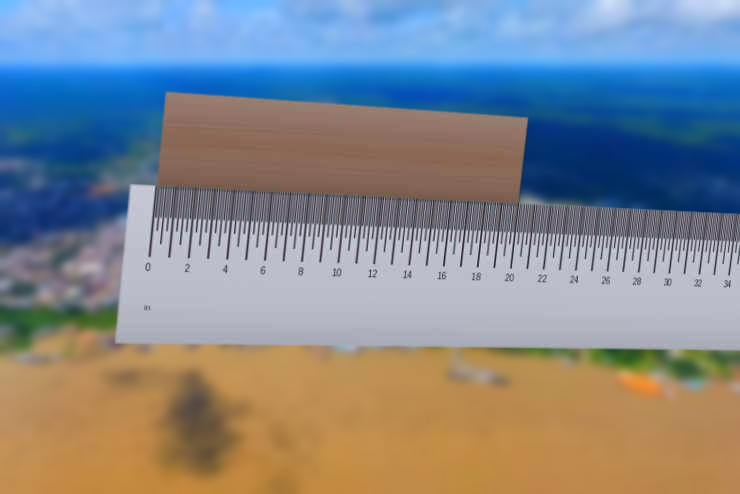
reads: 20
